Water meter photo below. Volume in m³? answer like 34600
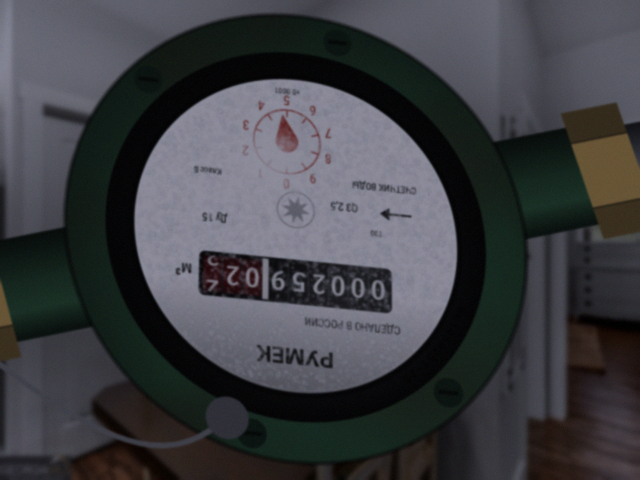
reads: 259.0224
